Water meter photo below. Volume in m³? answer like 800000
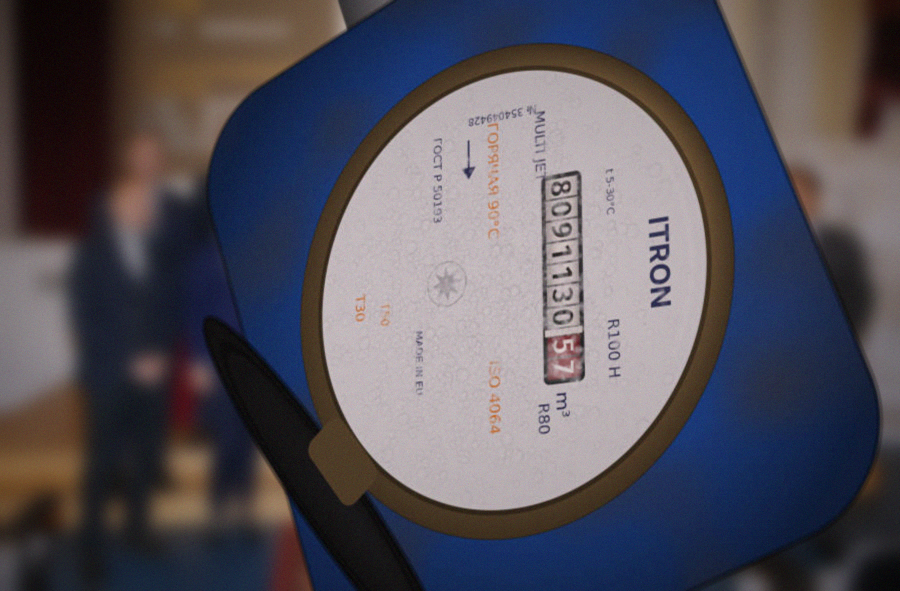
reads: 8091130.57
